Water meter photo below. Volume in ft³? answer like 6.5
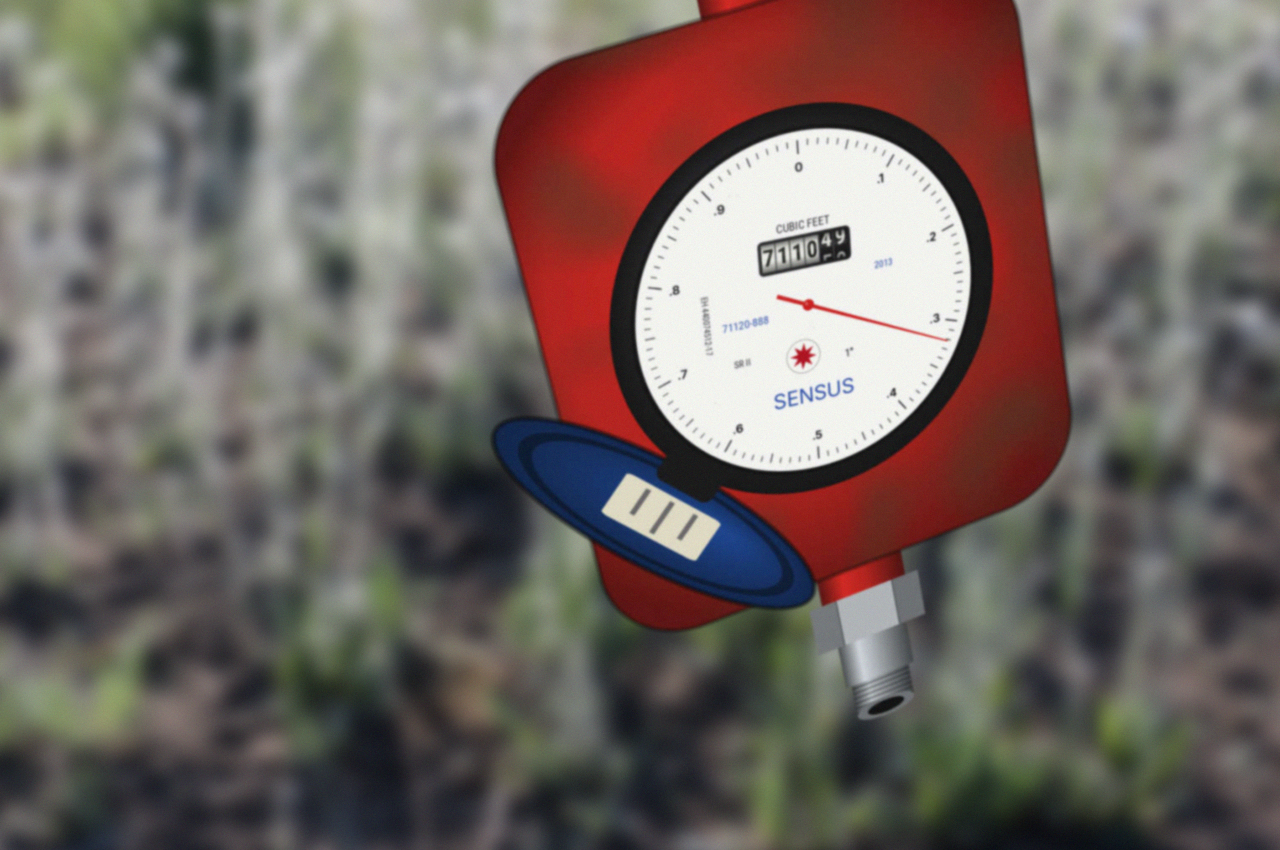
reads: 711049.32
